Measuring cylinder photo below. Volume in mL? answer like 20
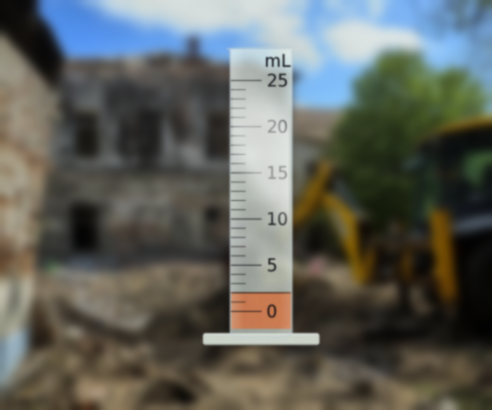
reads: 2
